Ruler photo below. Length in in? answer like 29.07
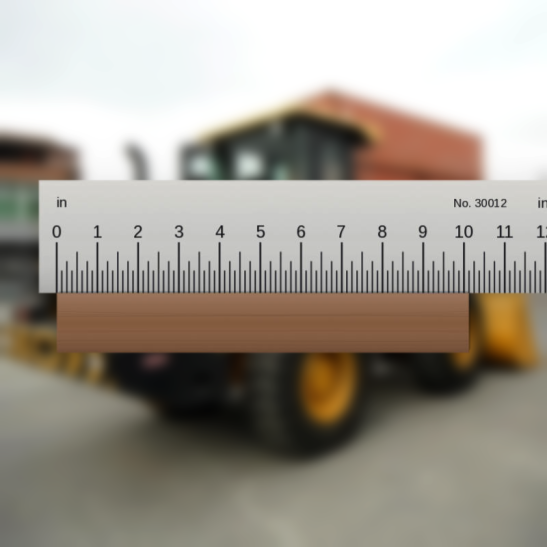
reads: 10.125
